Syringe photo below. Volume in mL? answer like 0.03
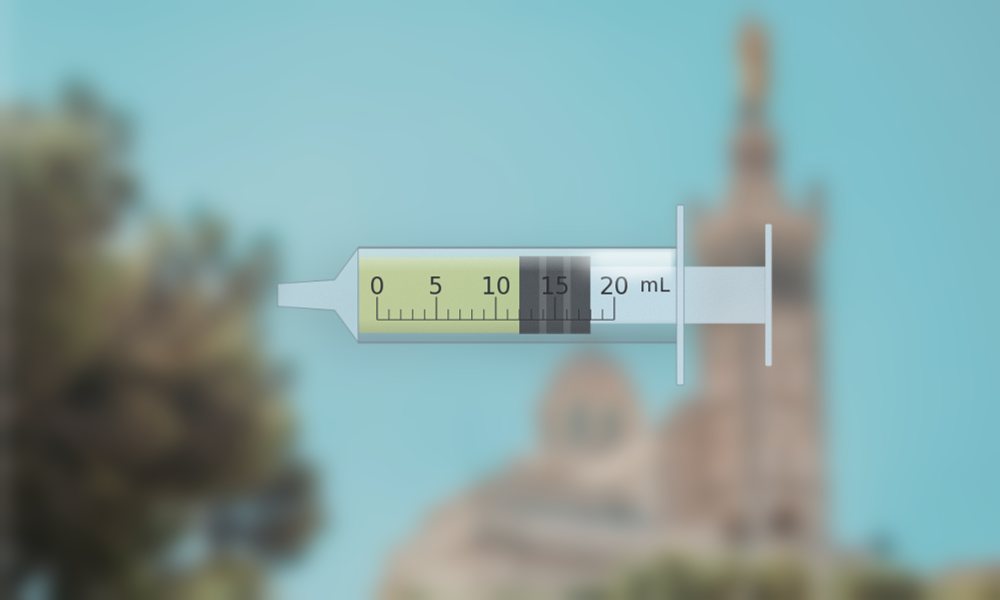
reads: 12
